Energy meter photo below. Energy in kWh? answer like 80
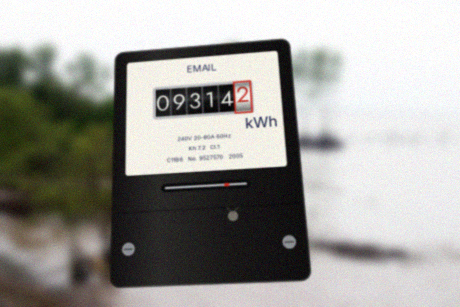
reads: 9314.2
